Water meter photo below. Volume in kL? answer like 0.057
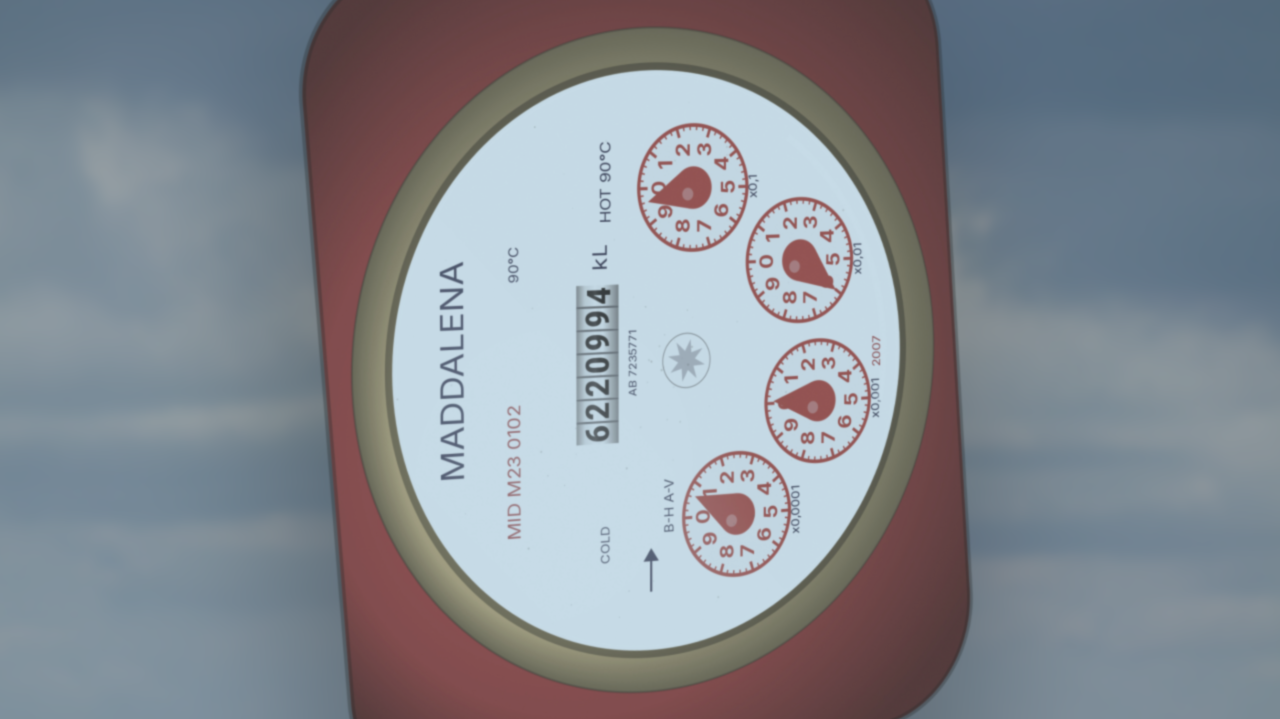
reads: 6220993.9600
